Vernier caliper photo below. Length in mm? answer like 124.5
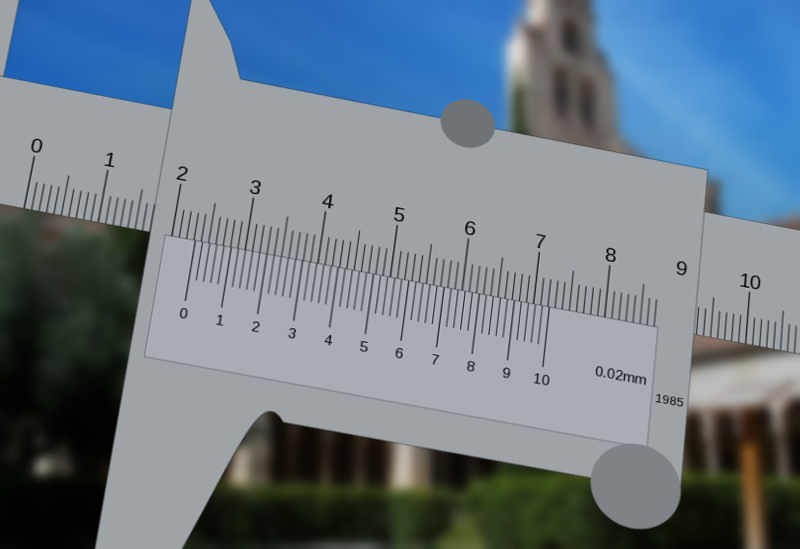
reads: 23.2
